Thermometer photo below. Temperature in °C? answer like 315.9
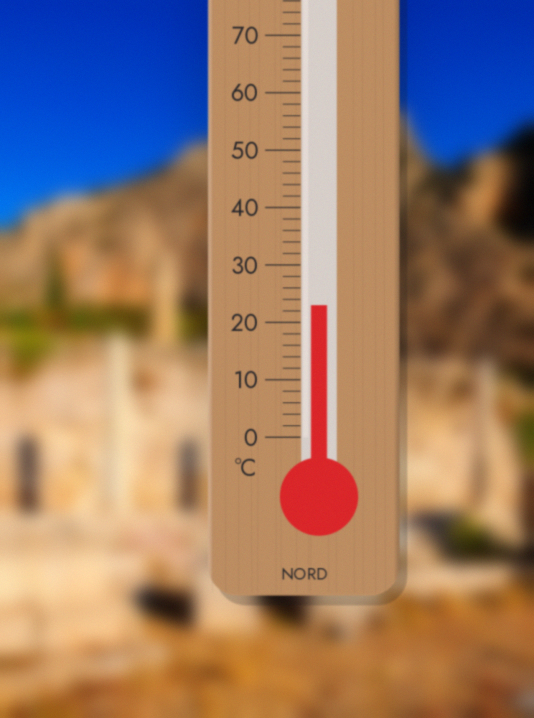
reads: 23
